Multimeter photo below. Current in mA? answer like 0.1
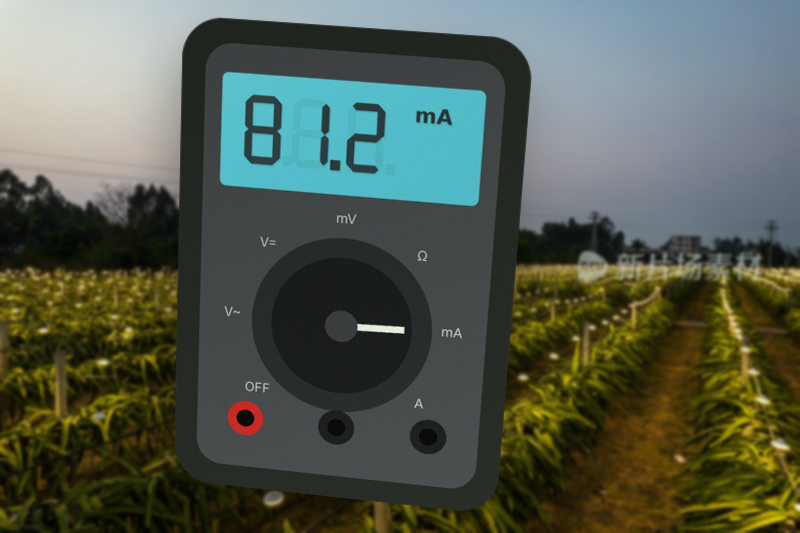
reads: 81.2
